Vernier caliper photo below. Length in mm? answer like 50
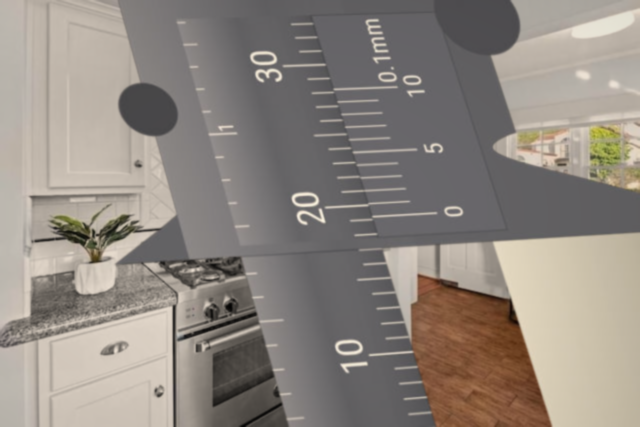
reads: 19.2
